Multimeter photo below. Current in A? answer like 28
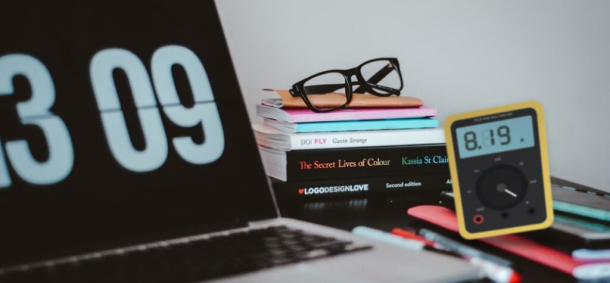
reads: 8.19
